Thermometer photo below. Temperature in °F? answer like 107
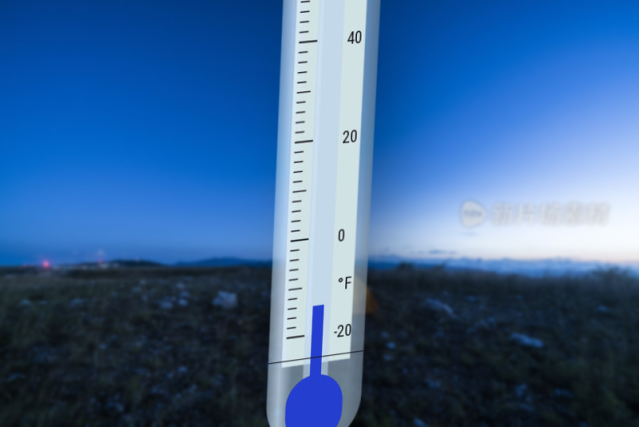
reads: -14
